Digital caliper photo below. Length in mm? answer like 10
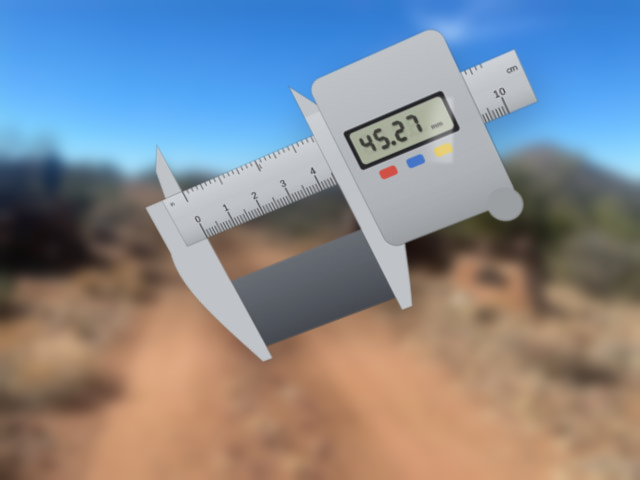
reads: 45.27
